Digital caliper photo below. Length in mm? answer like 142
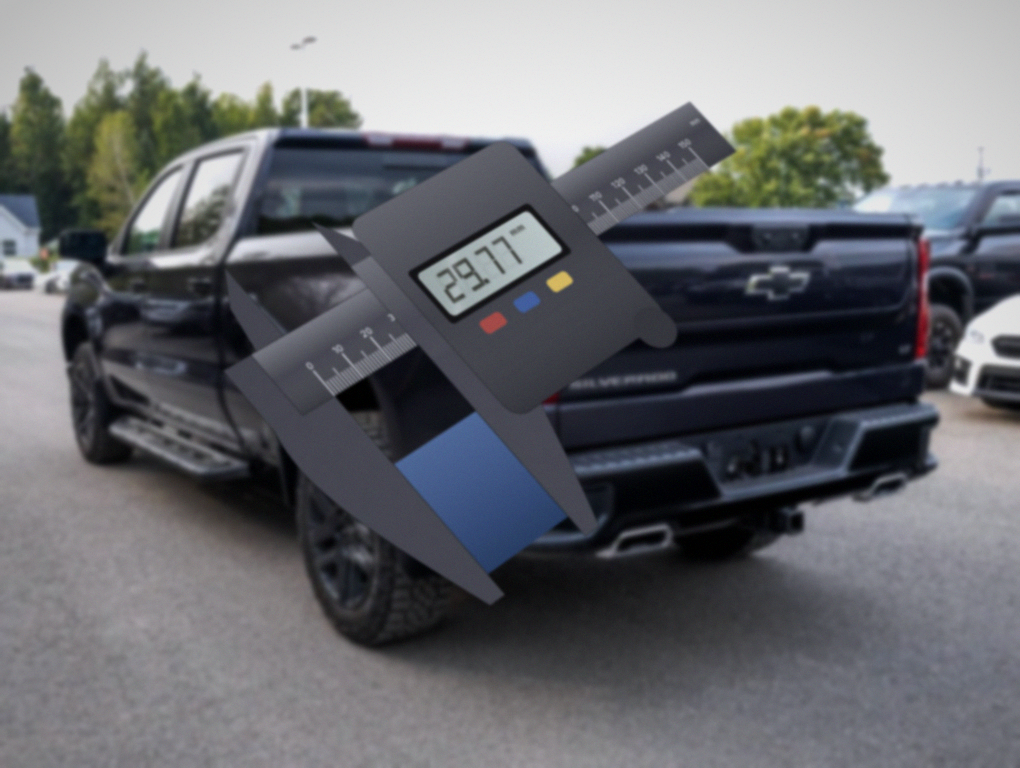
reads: 29.77
